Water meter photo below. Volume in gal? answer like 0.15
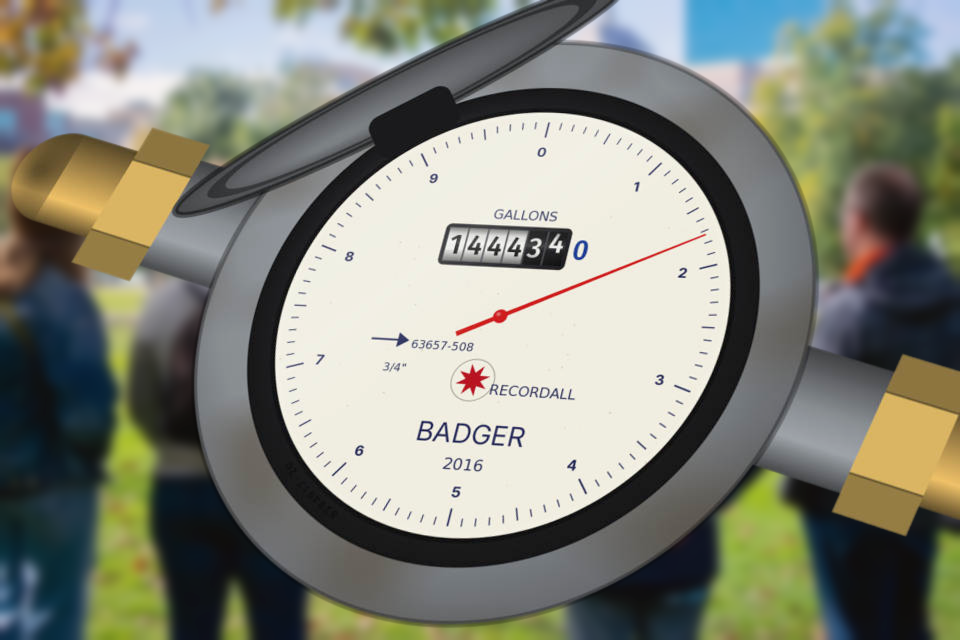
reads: 1444341.7
